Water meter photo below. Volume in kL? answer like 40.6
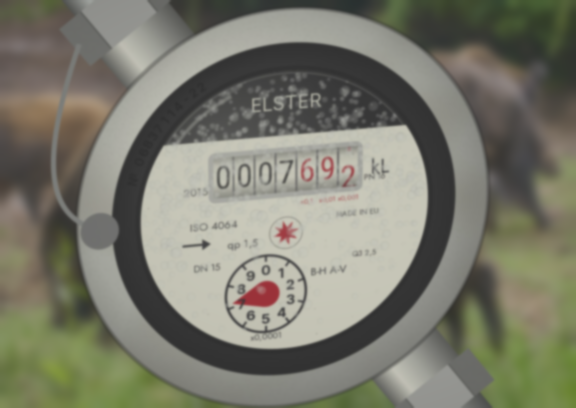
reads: 7.6917
